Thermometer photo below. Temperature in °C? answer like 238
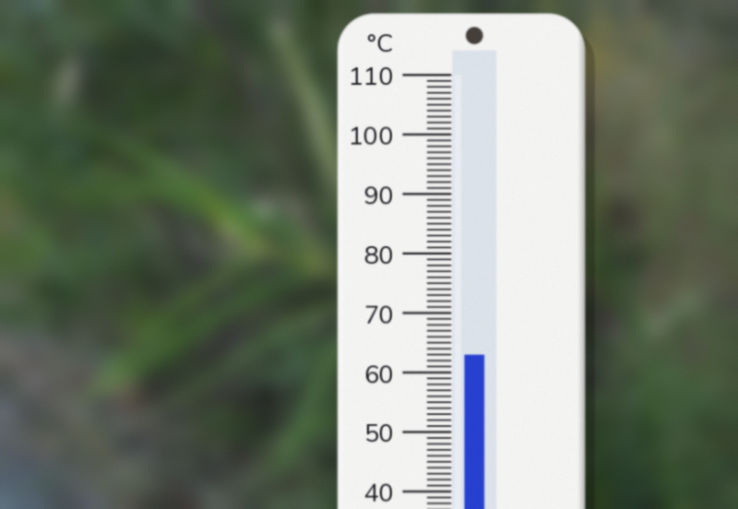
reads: 63
